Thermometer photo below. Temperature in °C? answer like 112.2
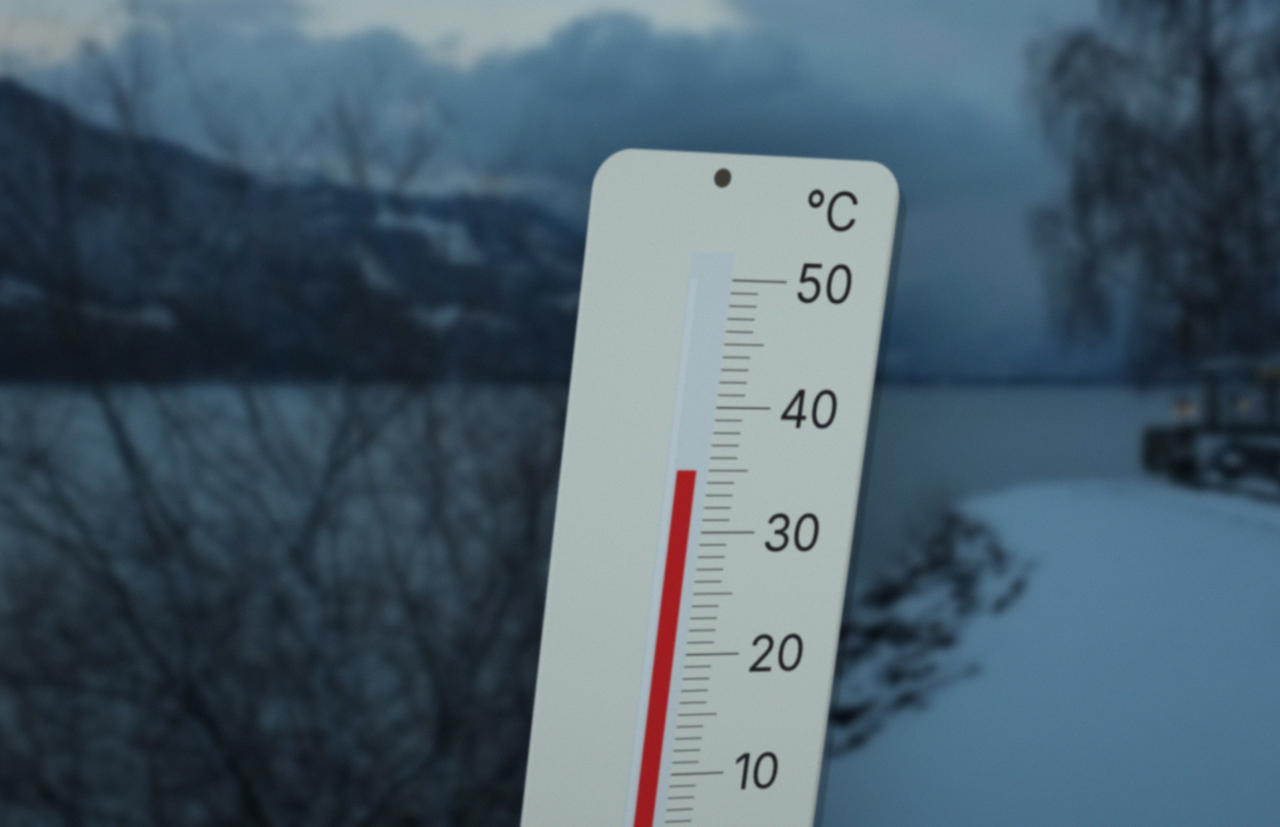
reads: 35
